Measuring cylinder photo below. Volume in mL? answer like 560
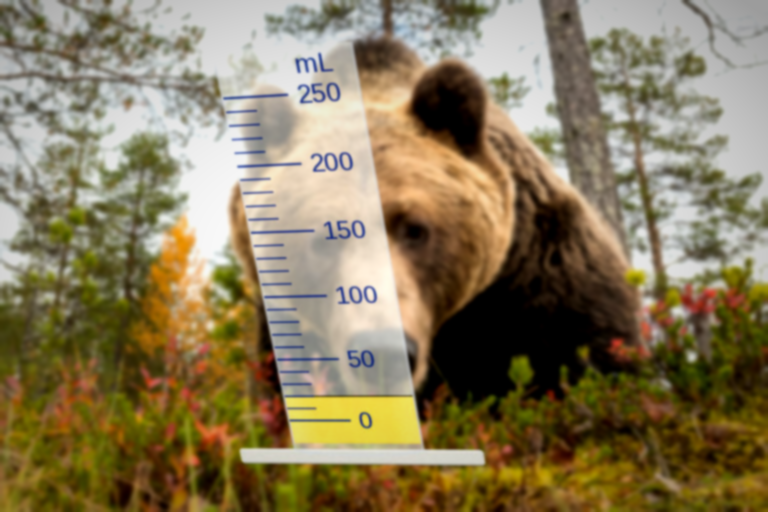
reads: 20
